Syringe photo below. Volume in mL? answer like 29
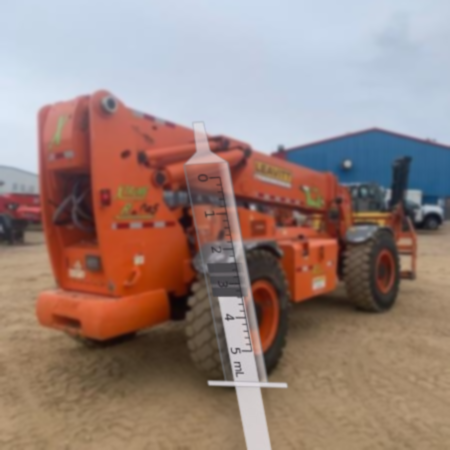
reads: 2.4
